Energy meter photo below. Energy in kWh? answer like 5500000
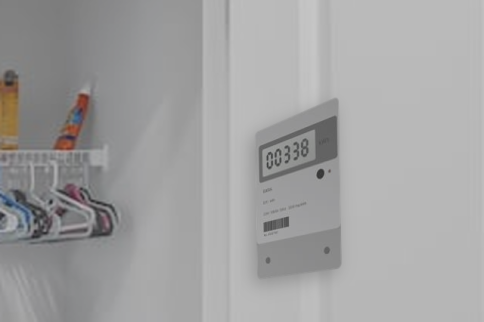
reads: 338
